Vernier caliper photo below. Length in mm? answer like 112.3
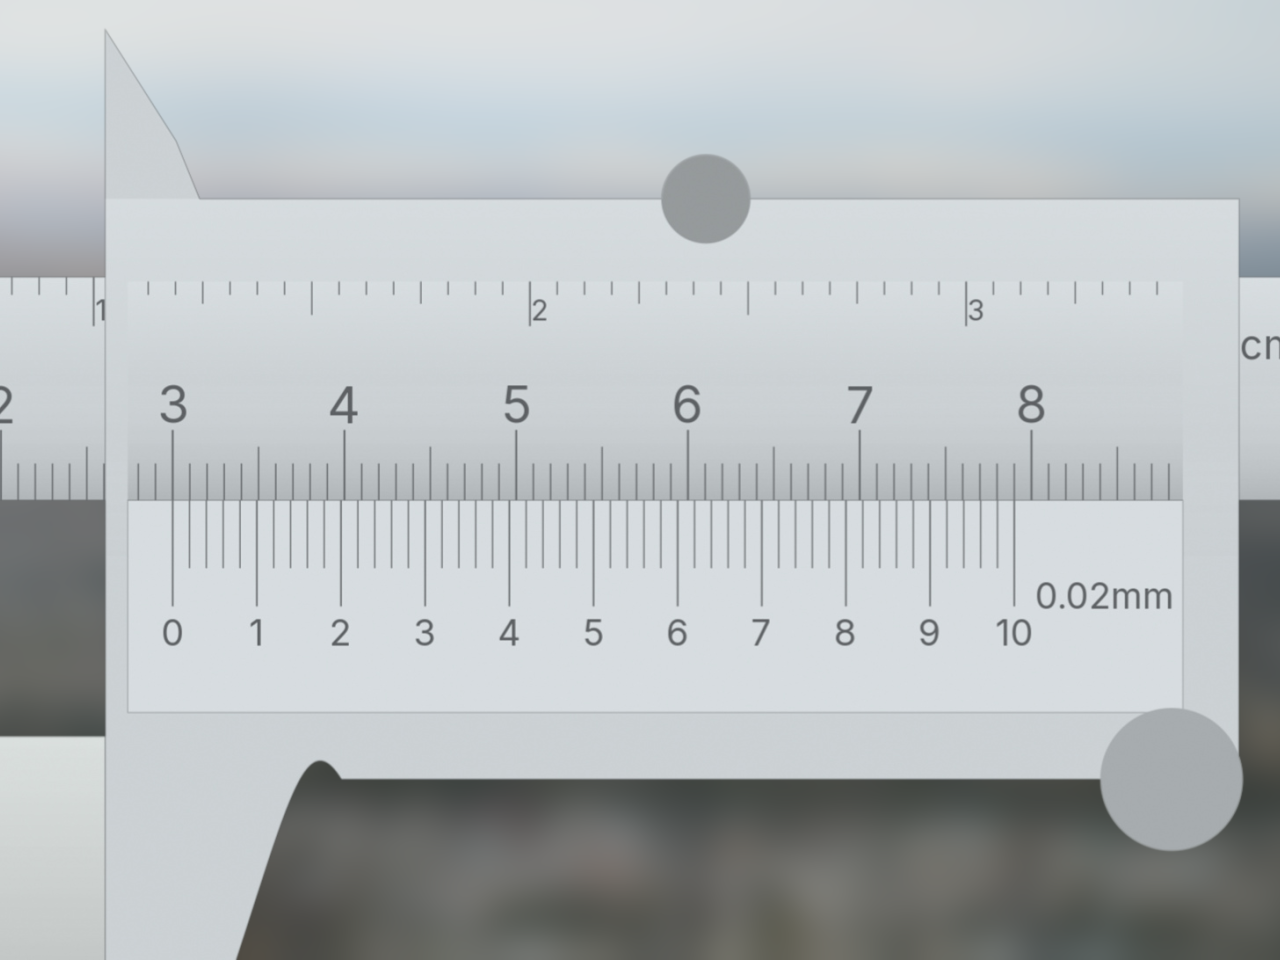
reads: 30.0
